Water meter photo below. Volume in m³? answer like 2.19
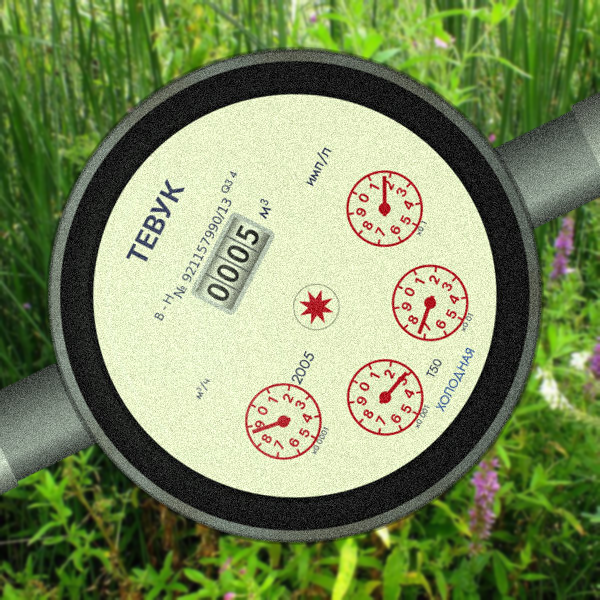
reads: 5.1728
